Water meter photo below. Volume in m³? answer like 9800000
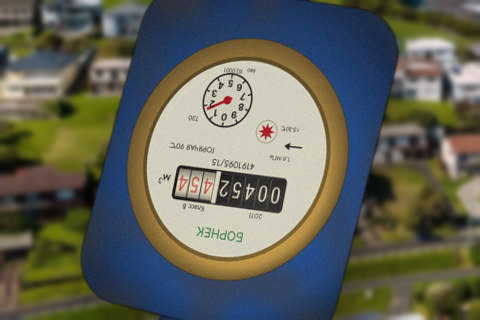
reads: 452.4541
